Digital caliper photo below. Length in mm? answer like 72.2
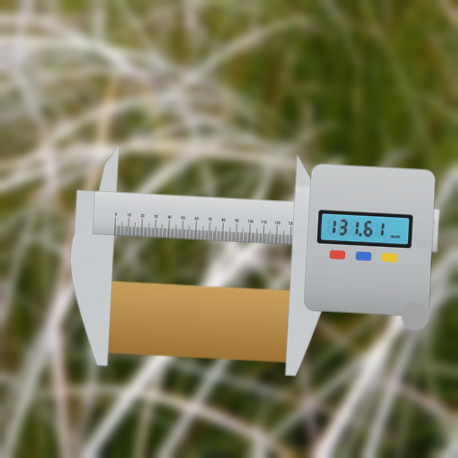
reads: 131.61
